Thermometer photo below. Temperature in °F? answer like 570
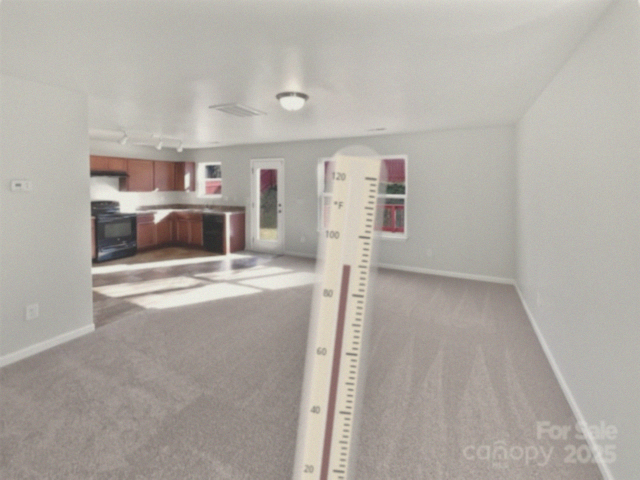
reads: 90
